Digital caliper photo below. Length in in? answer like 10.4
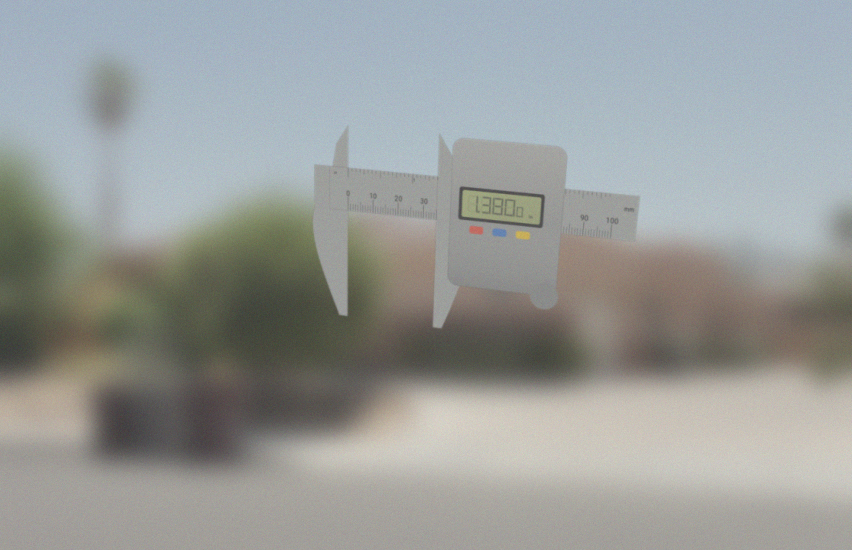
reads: 1.3800
